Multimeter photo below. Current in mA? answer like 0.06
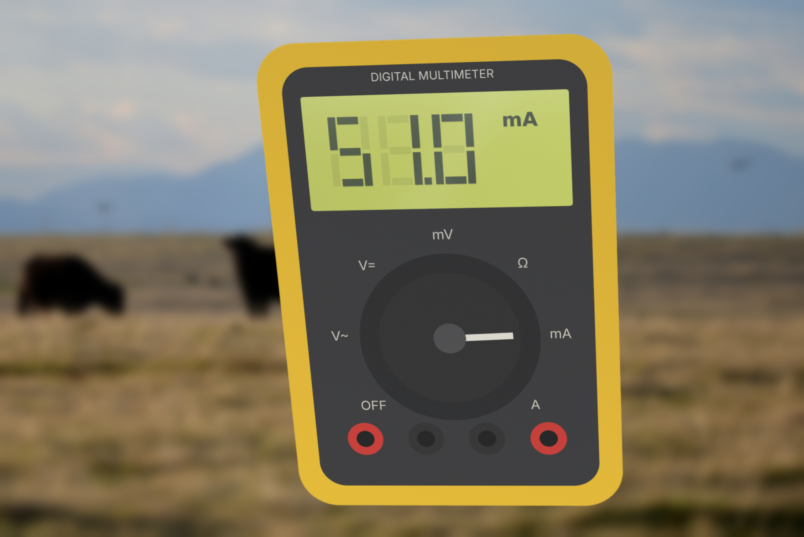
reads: 51.0
